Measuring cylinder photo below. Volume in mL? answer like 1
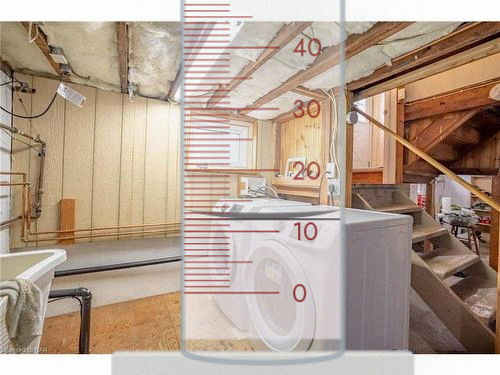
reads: 12
